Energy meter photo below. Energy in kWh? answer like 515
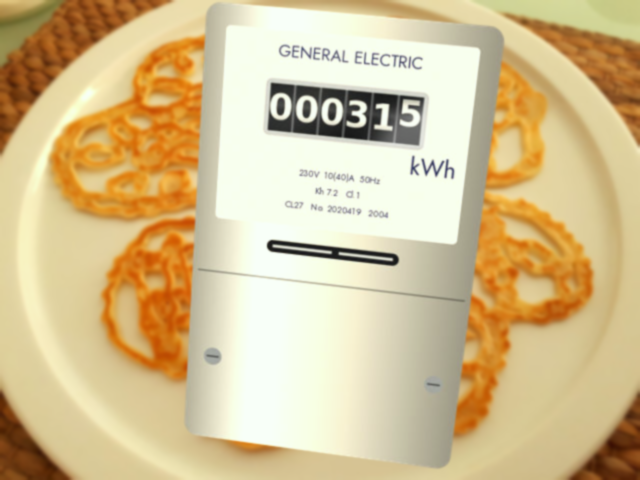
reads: 315
